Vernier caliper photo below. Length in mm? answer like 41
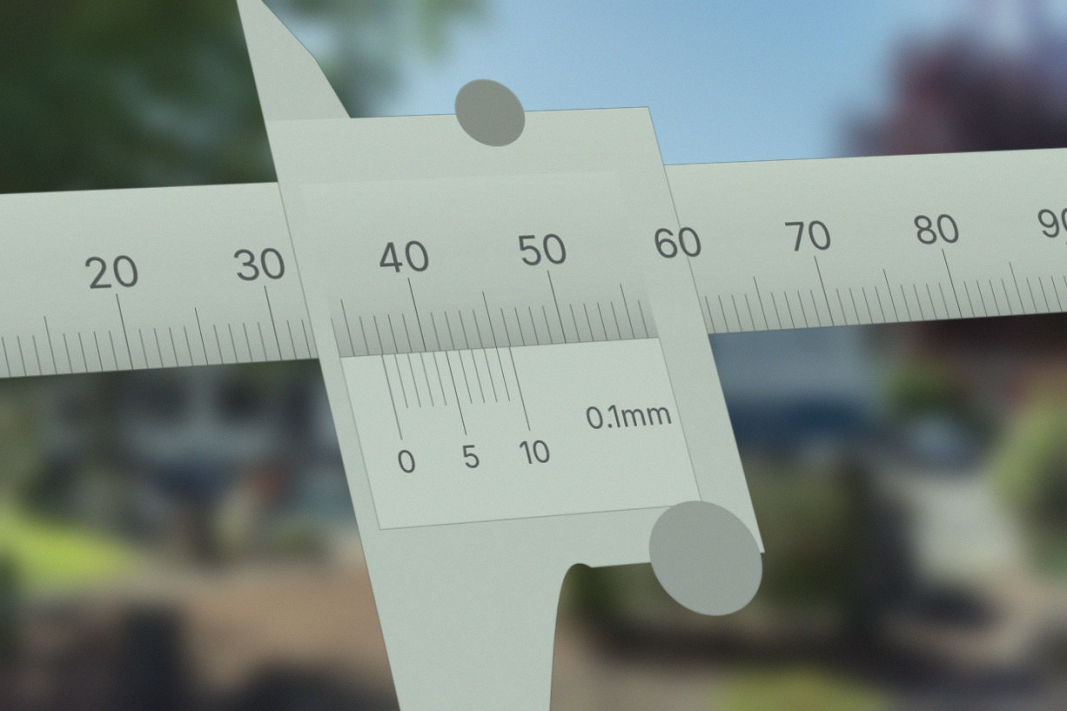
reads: 36.9
